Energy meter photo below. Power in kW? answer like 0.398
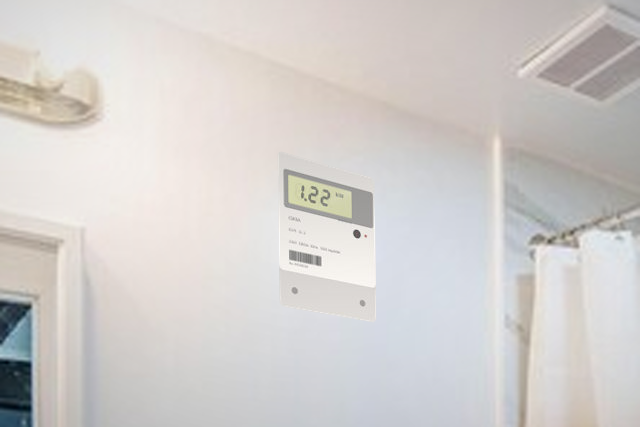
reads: 1.22
